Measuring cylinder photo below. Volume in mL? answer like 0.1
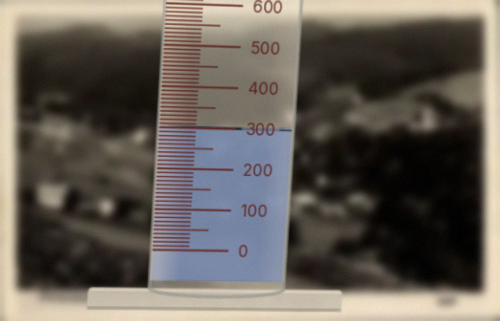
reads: 300
